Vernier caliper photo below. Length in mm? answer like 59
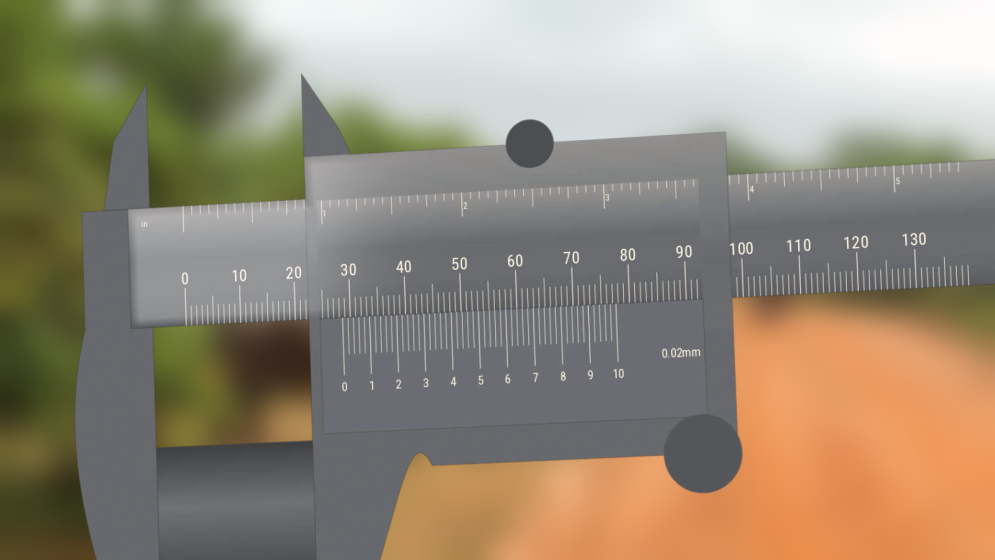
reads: 28.6
